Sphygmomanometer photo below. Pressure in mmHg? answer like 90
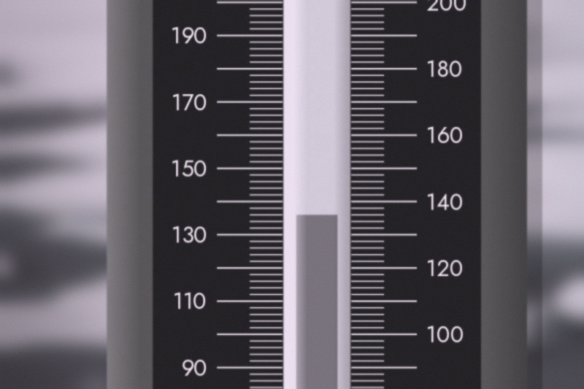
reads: 136
